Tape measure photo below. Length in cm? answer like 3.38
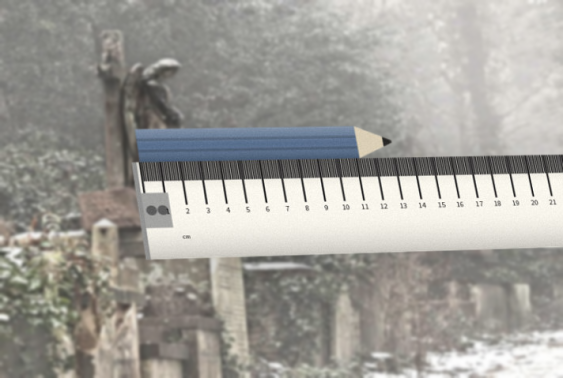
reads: 13
